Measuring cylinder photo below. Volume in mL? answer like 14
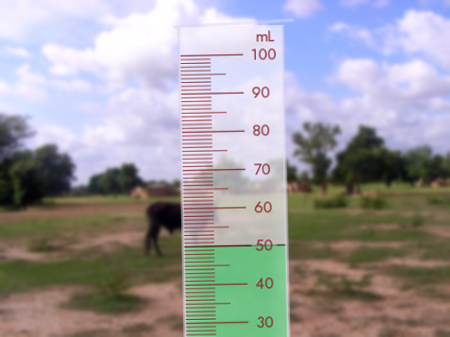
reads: 50
